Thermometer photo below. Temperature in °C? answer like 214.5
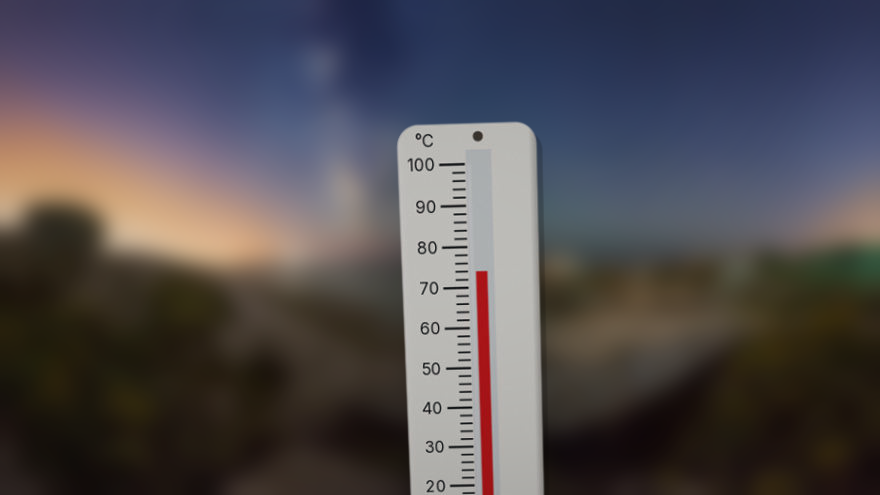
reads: 74
